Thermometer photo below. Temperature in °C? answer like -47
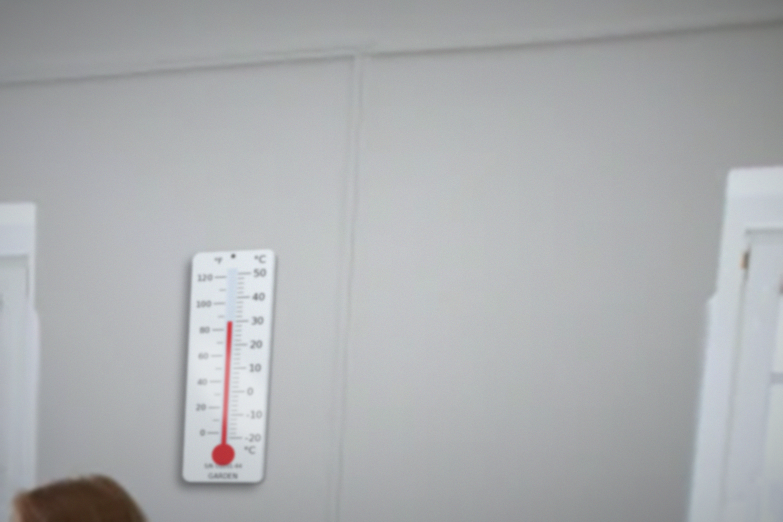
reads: 30
